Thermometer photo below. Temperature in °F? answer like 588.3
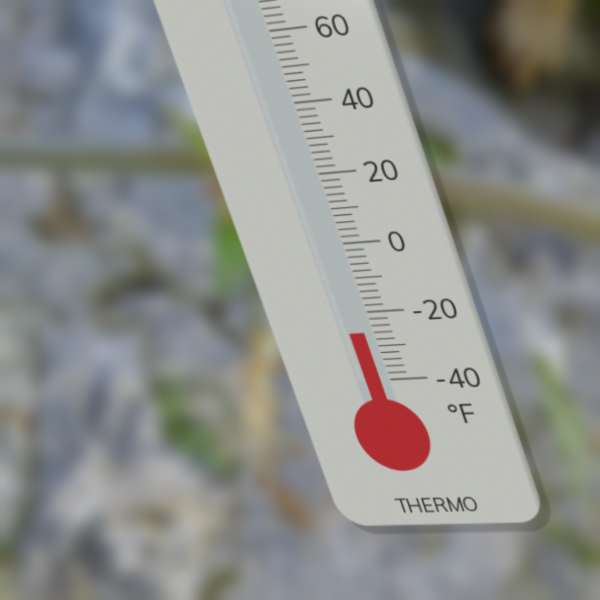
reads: -26
